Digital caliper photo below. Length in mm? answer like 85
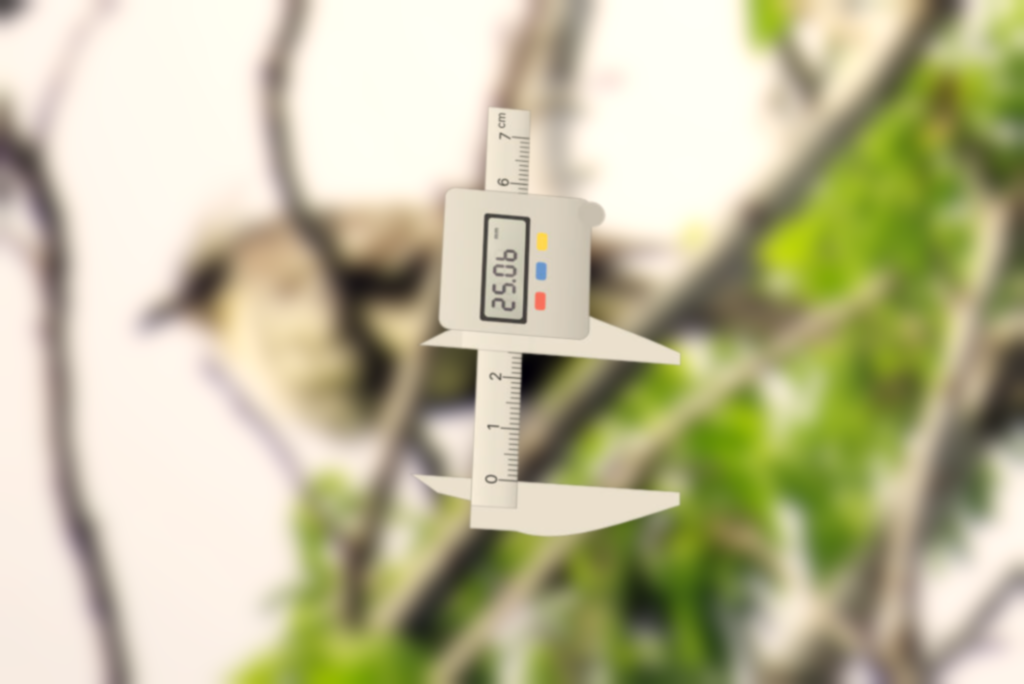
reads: 25.06
